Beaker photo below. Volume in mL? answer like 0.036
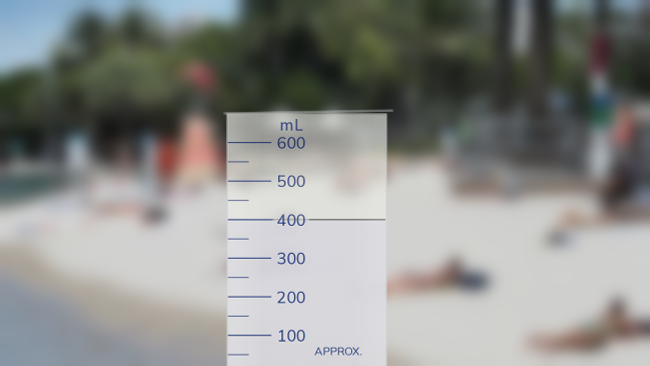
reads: 400
